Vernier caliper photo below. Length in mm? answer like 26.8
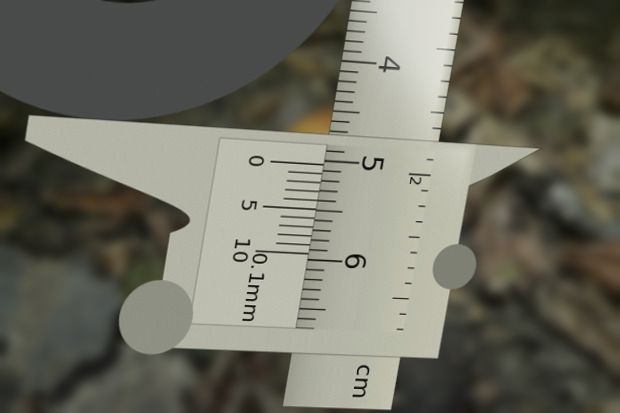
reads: 50.4
